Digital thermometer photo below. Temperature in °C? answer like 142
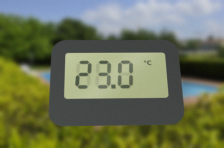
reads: 23.0
